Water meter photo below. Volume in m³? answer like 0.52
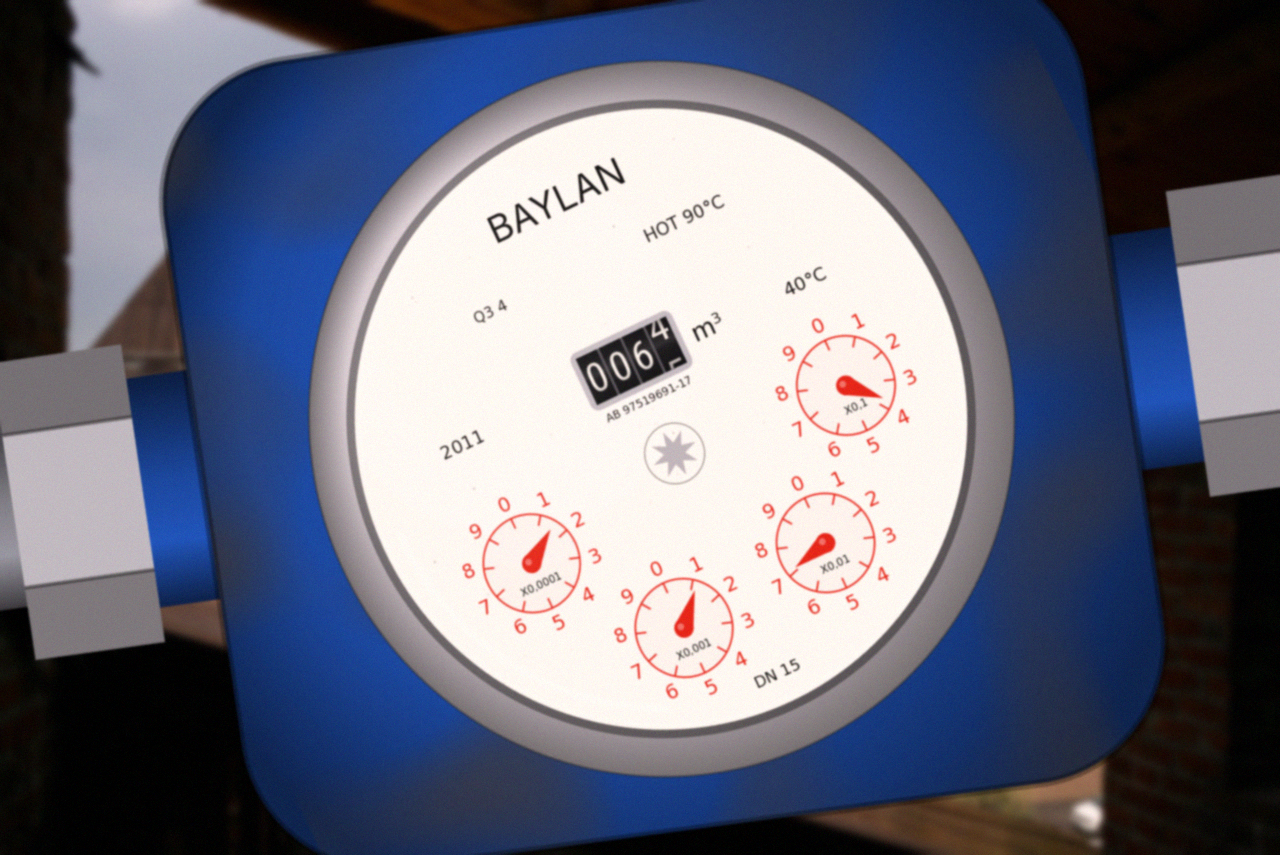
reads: 64.3711
